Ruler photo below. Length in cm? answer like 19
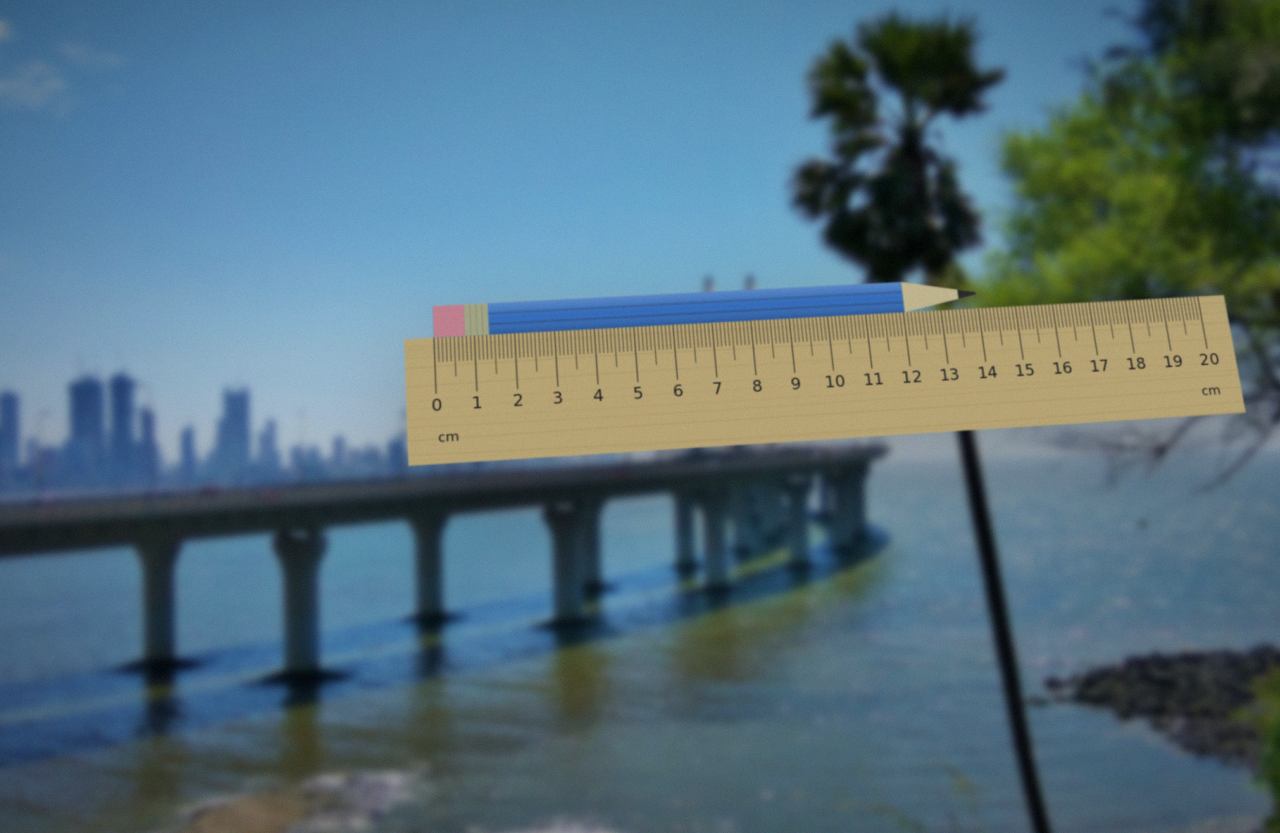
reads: 14
